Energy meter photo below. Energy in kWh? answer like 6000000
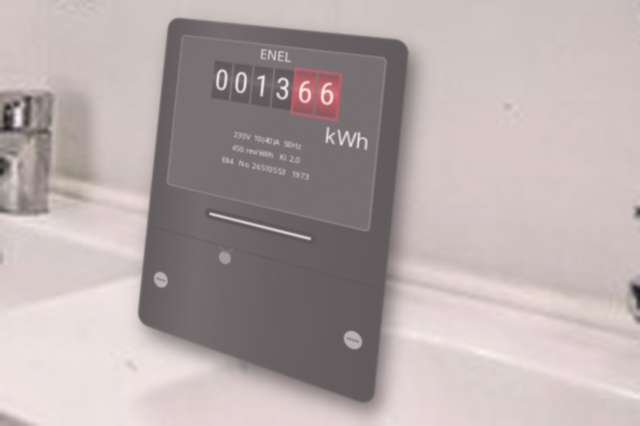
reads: 13.66
